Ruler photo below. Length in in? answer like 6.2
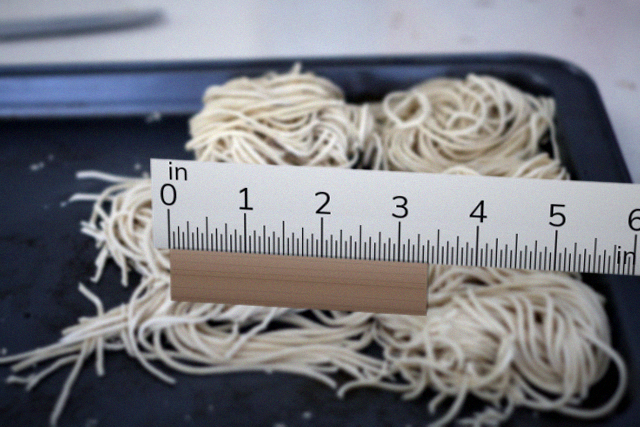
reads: 3.375
